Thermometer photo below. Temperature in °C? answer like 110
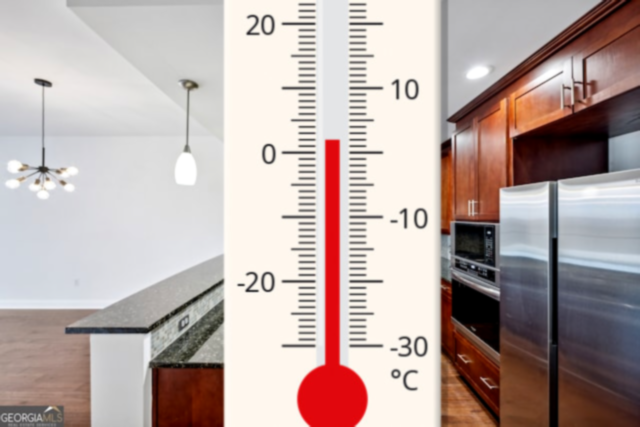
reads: 2
